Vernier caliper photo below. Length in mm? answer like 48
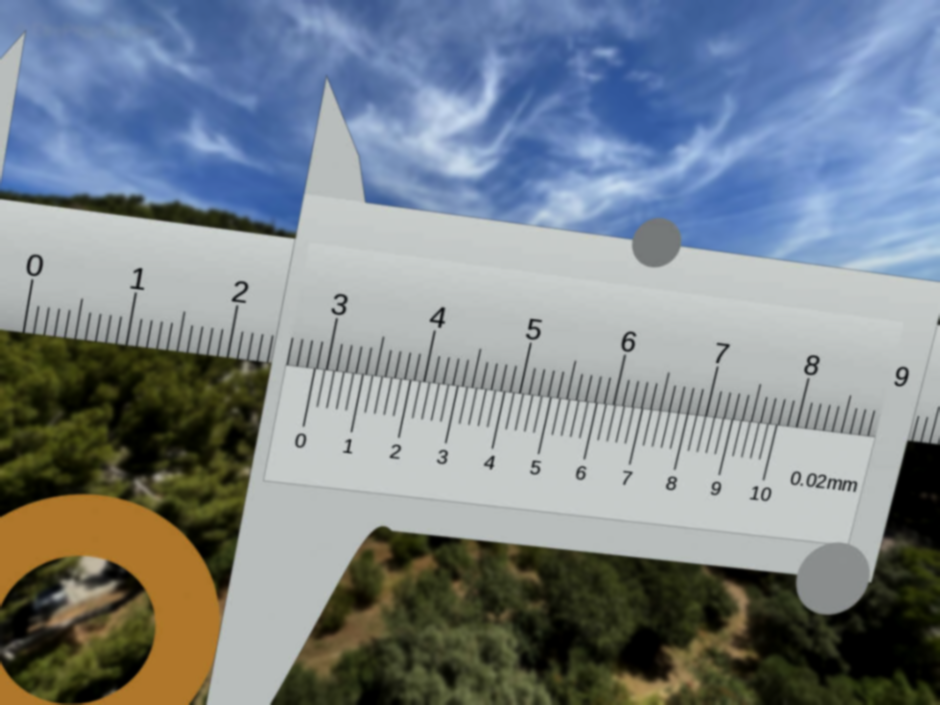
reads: 28.8
